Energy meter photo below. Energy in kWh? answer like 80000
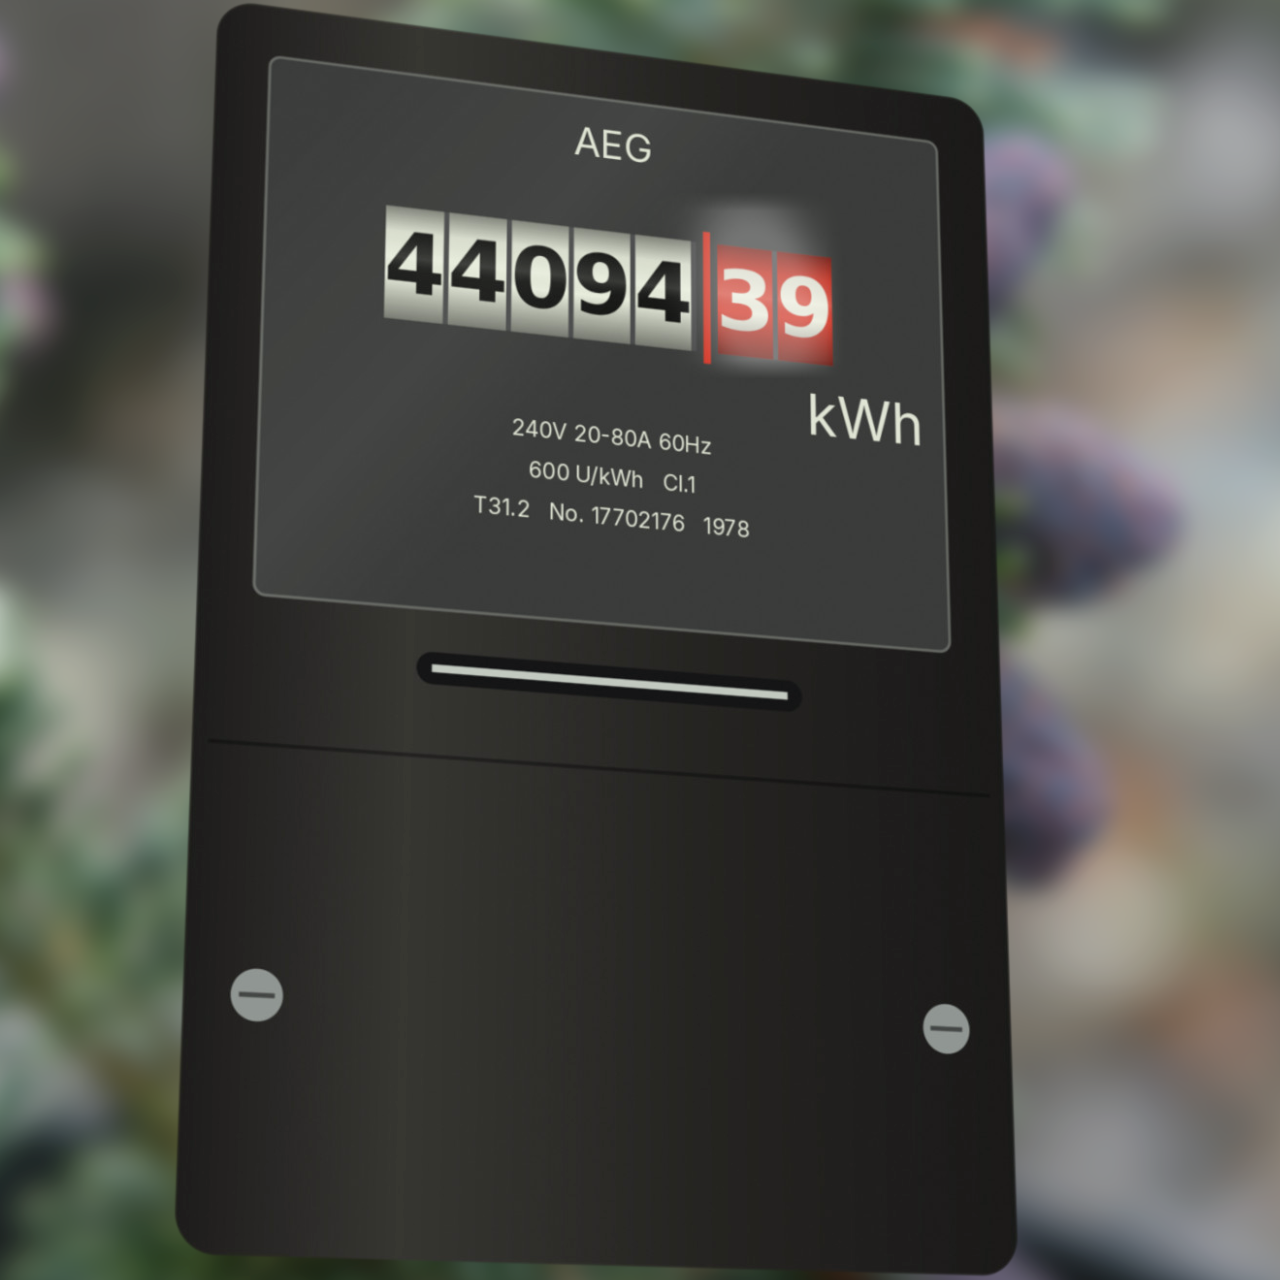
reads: 44094.39
